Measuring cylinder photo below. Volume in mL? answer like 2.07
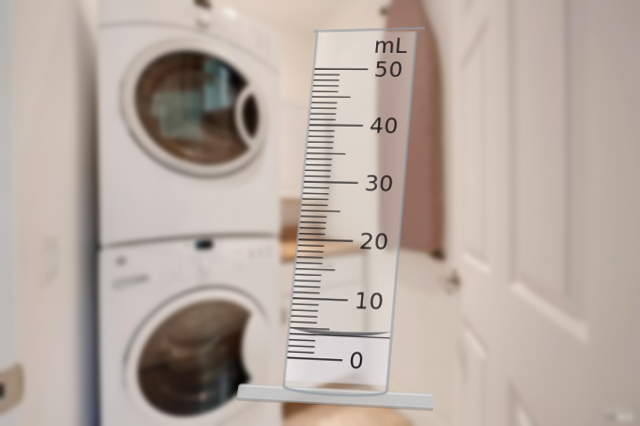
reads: 4
